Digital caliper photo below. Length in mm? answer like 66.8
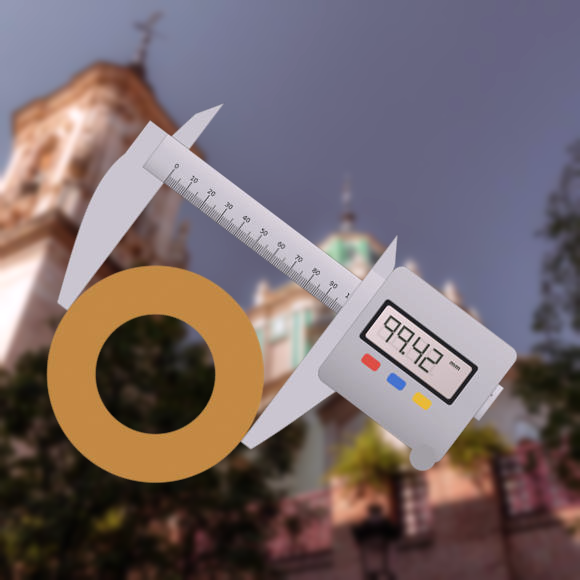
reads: 99.42
